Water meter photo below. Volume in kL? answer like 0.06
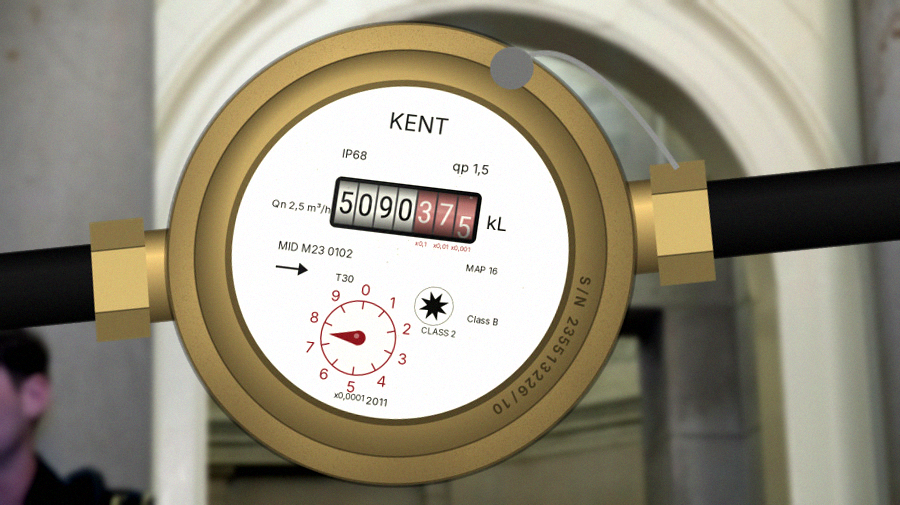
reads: 5090.3747
